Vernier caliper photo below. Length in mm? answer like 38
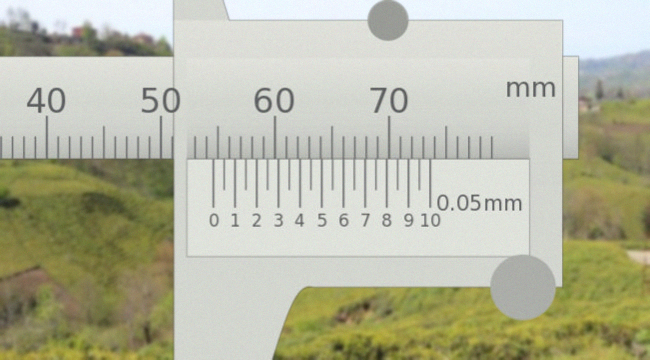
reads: 54.6
